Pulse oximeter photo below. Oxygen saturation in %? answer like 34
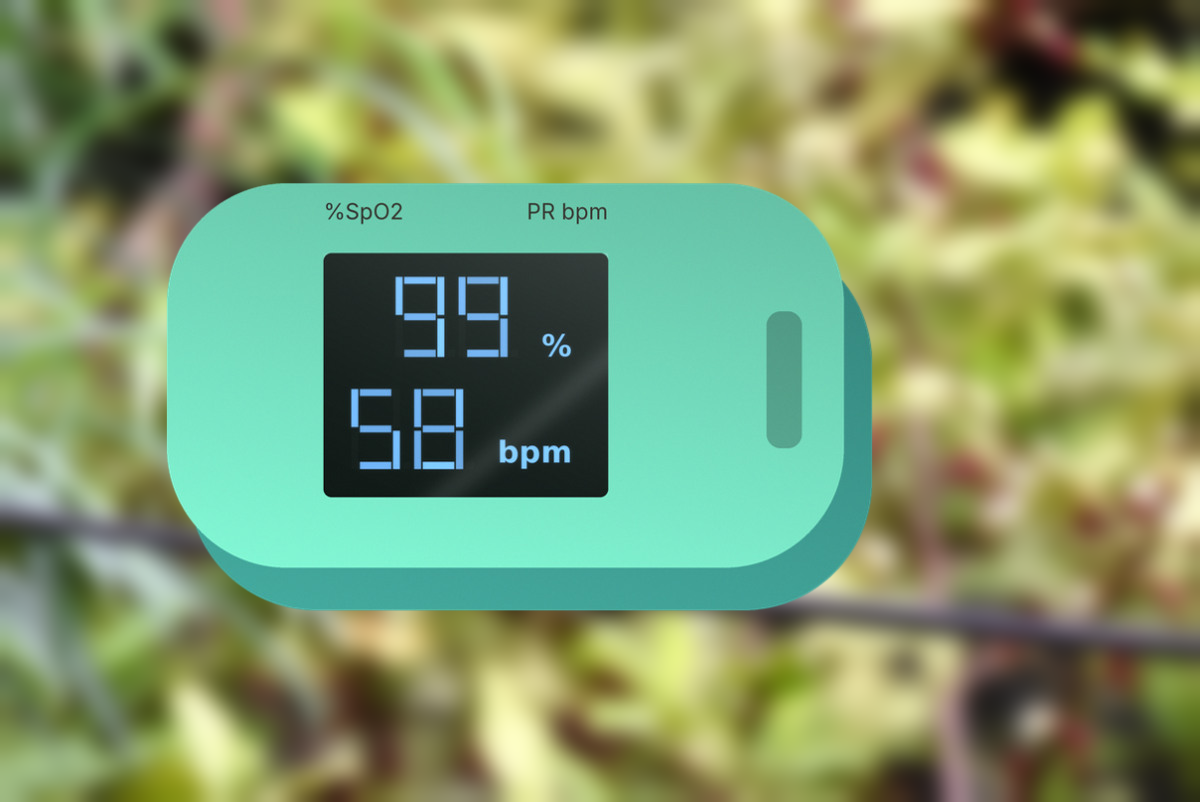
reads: 99
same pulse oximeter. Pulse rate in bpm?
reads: 58
